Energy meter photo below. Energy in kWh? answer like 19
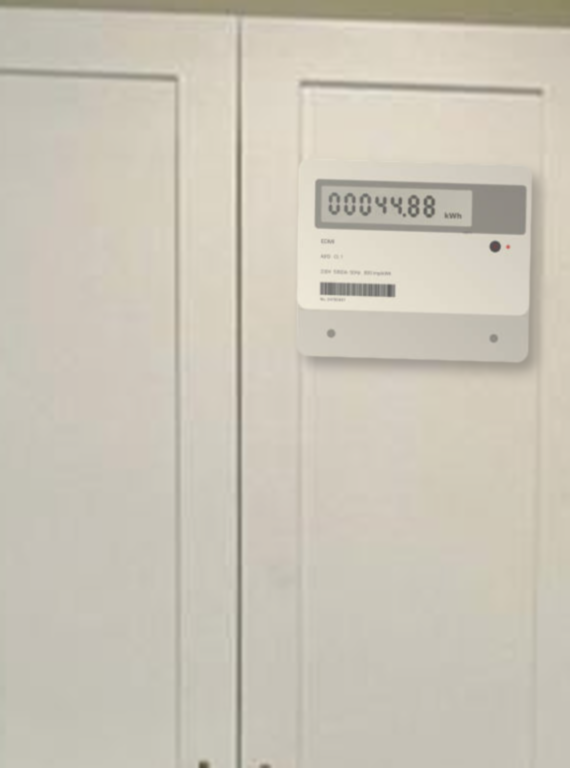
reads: 44.88
